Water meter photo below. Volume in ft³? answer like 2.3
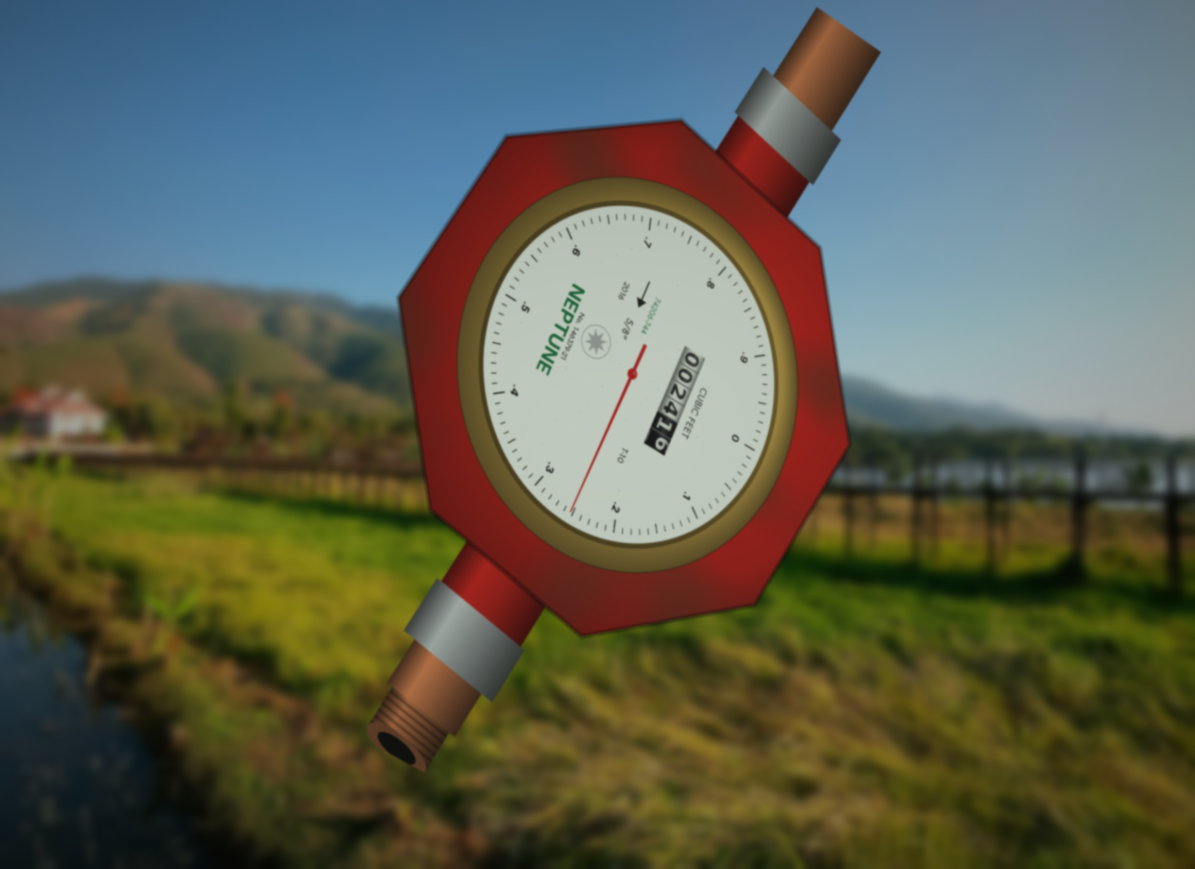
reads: 2416.25
